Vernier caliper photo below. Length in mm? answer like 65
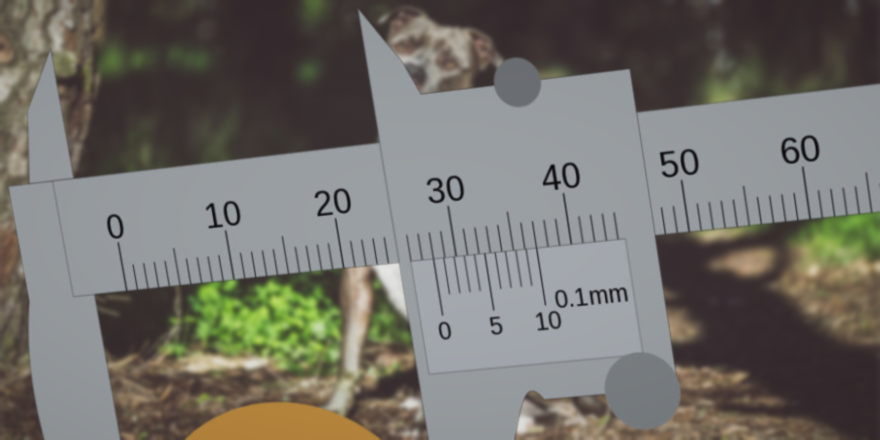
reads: 28.0
